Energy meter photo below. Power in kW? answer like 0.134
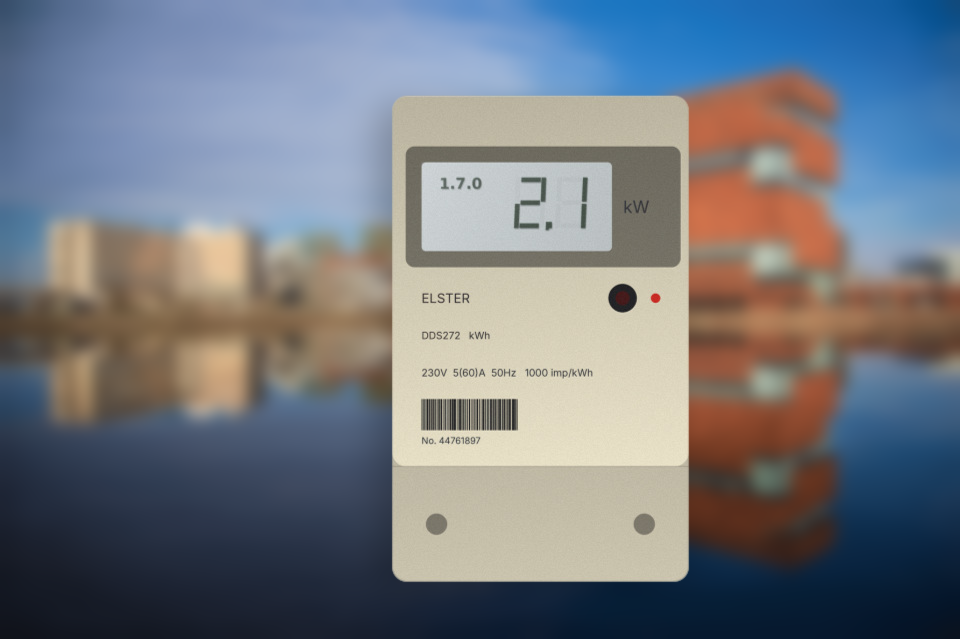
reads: 2.1
